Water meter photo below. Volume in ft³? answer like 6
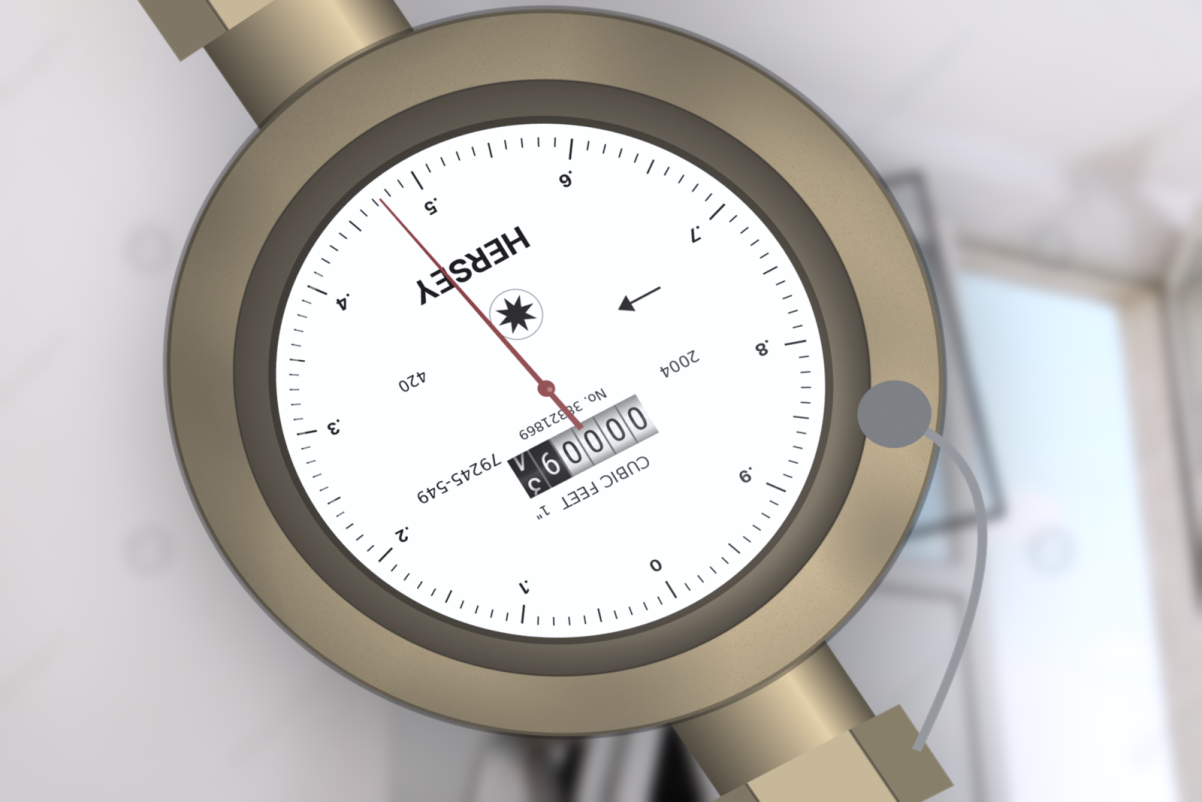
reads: 93.47
